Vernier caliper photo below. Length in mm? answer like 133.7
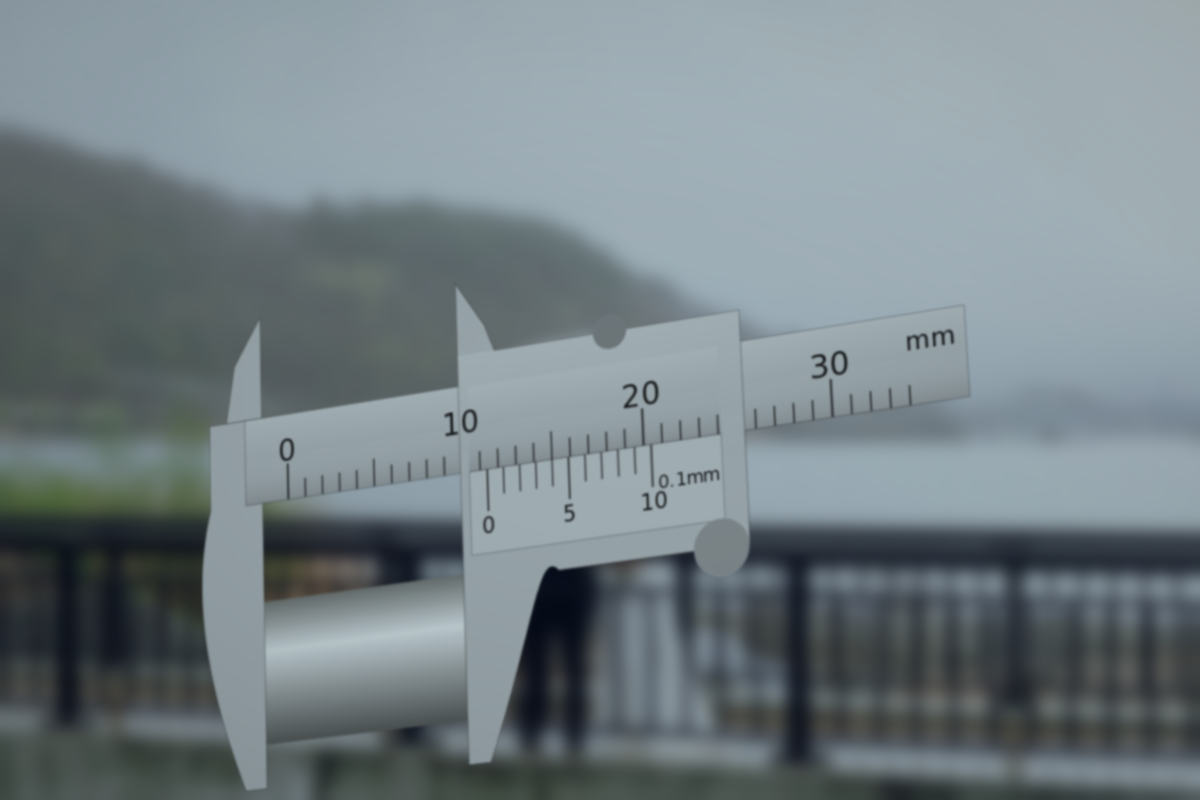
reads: 11.4
